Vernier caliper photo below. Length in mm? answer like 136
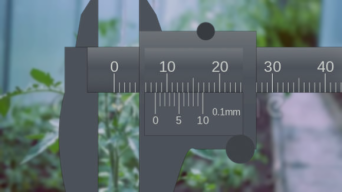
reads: 7.8
